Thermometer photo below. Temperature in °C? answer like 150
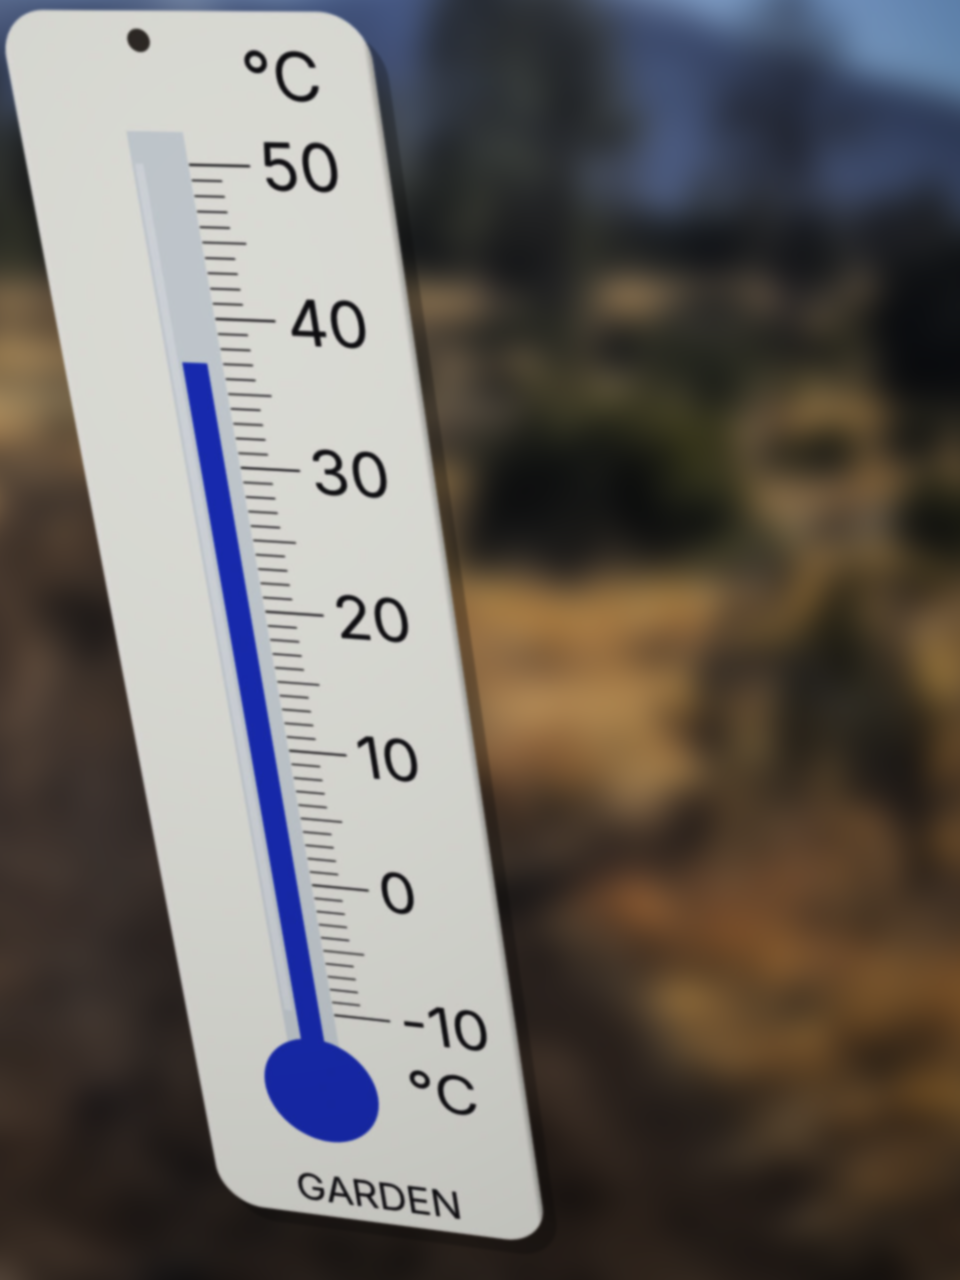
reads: 37
